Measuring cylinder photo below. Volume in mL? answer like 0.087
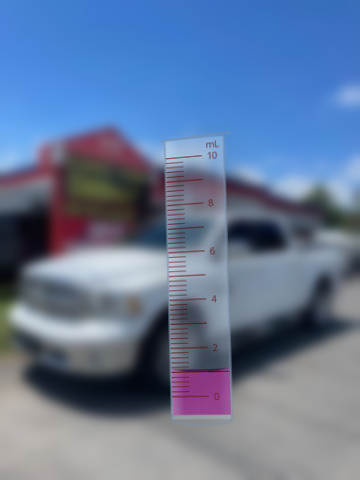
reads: 1
